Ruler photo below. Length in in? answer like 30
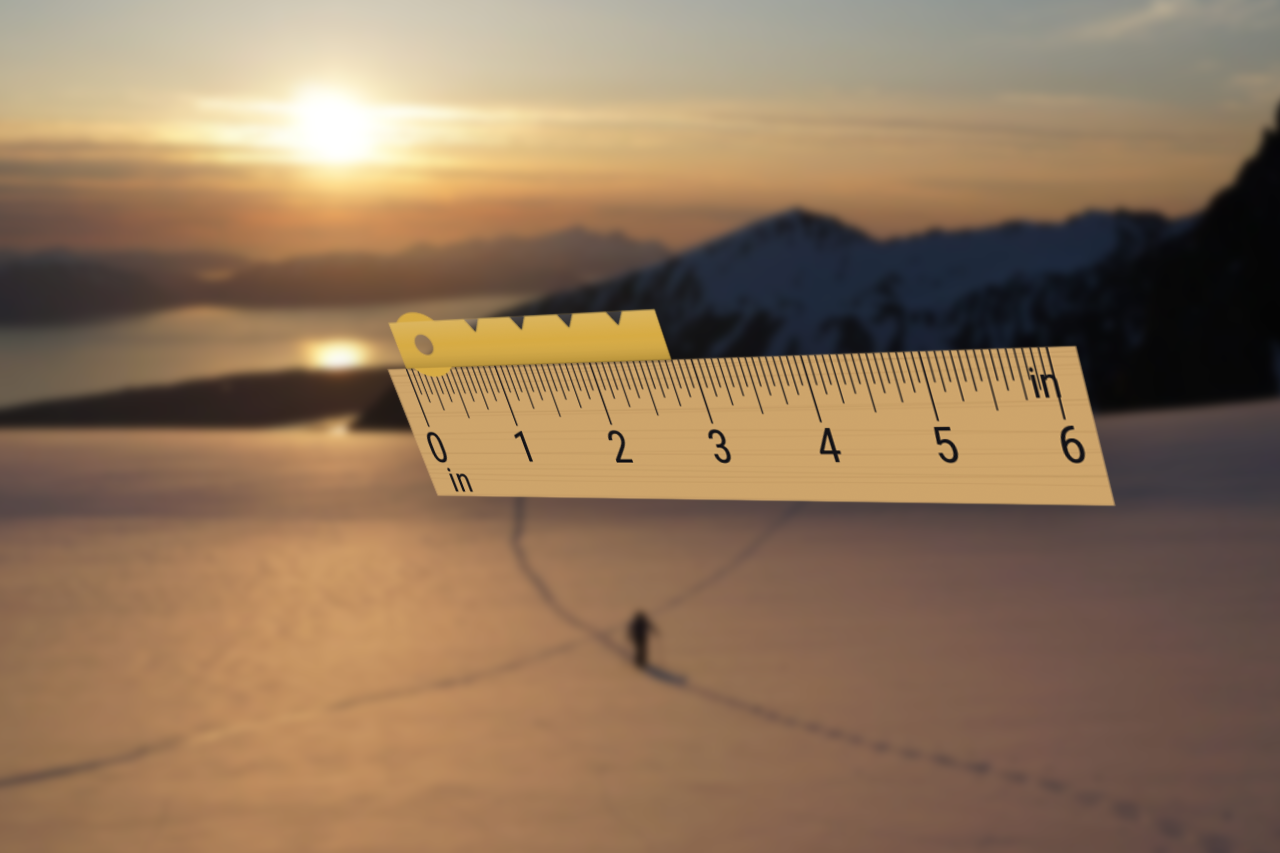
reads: 2.8125
